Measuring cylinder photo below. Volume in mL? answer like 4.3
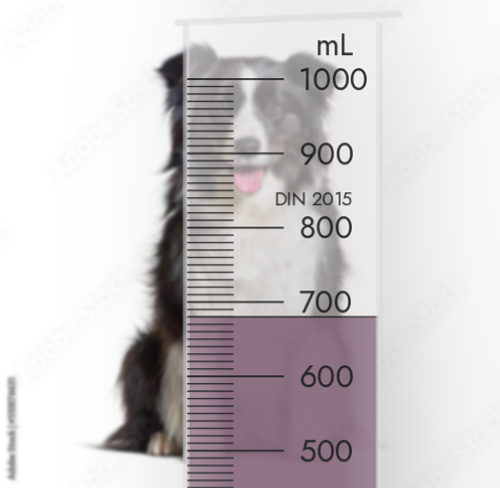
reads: 680
